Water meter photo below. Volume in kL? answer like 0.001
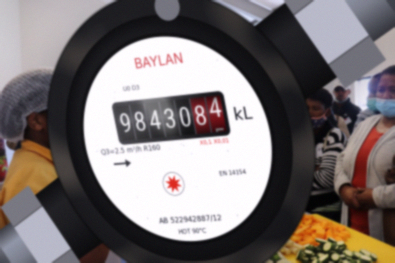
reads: 98430.84
